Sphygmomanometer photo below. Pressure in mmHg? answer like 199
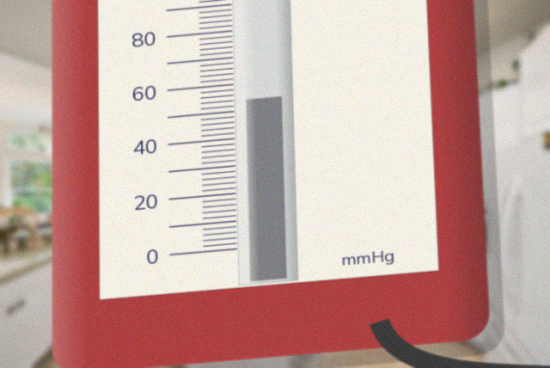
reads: 54
